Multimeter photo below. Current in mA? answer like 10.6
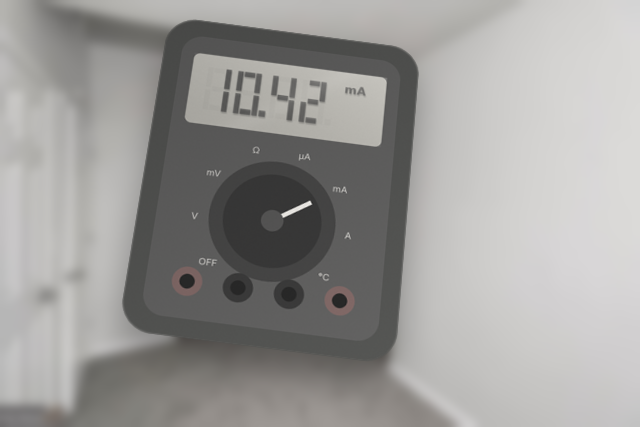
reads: 10.42
